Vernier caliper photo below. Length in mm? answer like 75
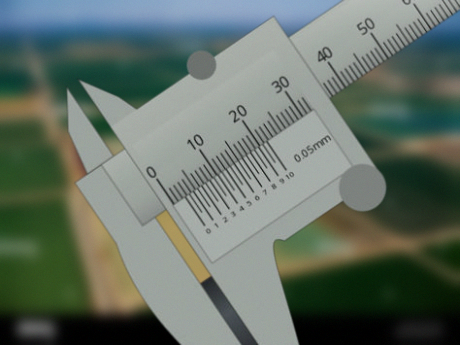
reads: 2.6
